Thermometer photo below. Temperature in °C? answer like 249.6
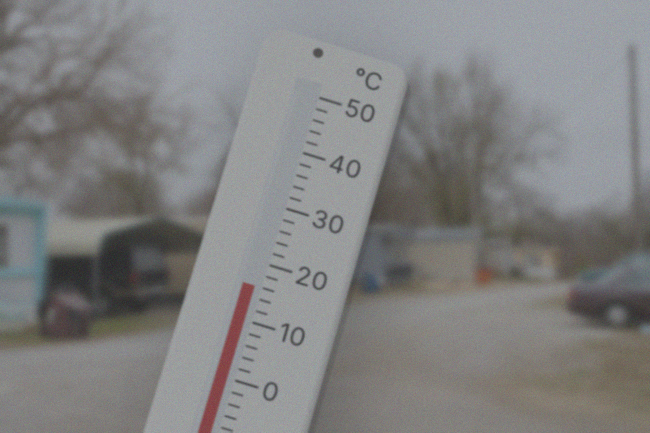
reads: 16
